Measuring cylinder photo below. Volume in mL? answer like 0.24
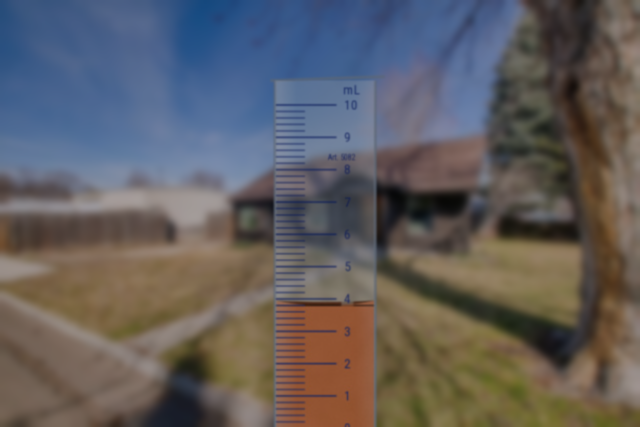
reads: 3.8
